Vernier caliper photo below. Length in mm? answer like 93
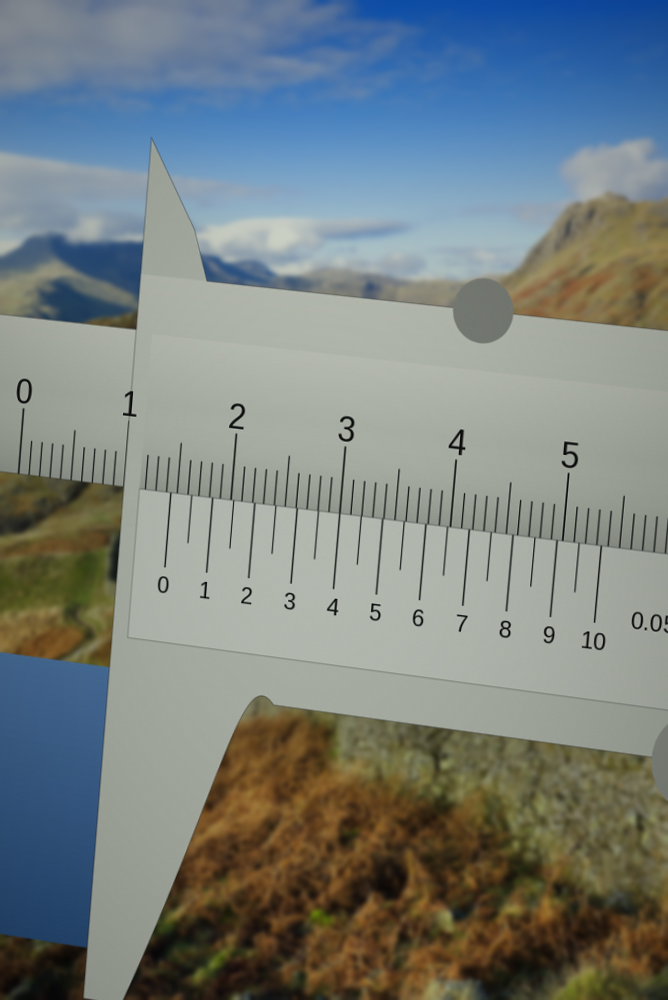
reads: 14.4
